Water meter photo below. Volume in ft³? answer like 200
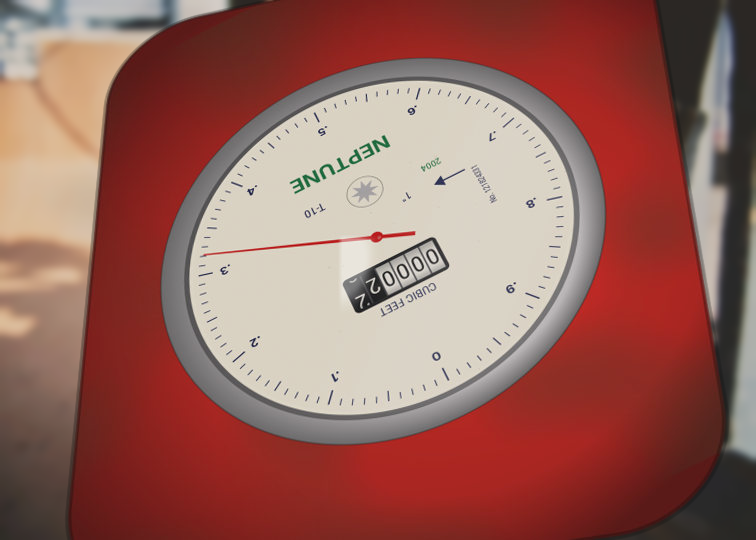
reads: 22.32
